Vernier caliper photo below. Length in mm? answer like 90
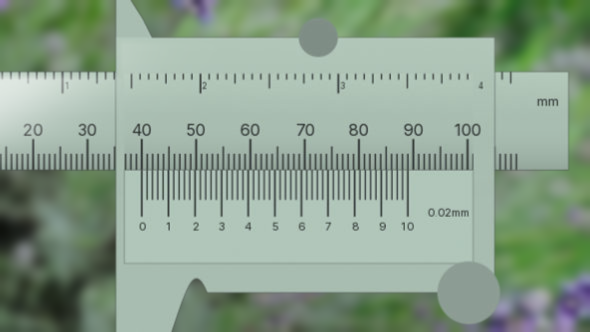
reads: 40.0
